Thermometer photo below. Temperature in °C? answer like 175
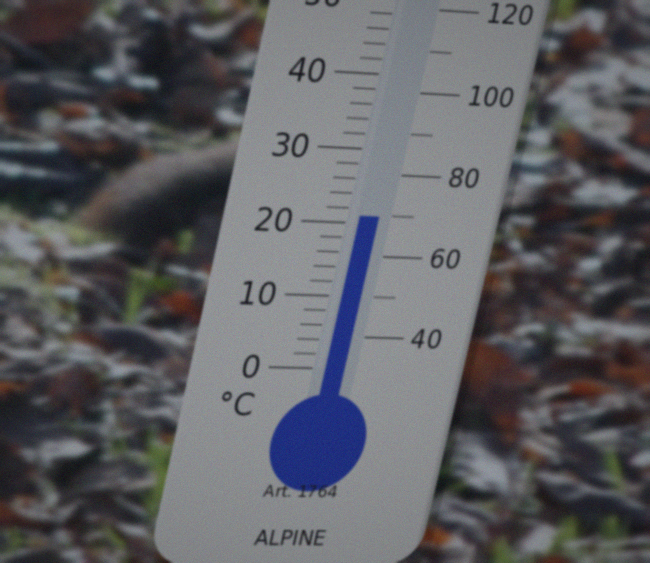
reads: 21
